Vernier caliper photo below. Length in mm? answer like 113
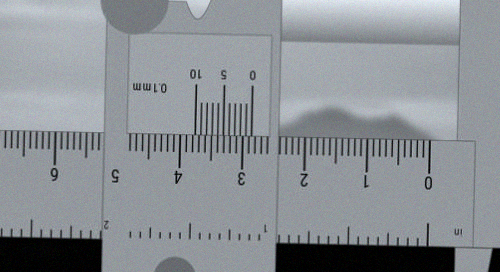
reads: 28.6
